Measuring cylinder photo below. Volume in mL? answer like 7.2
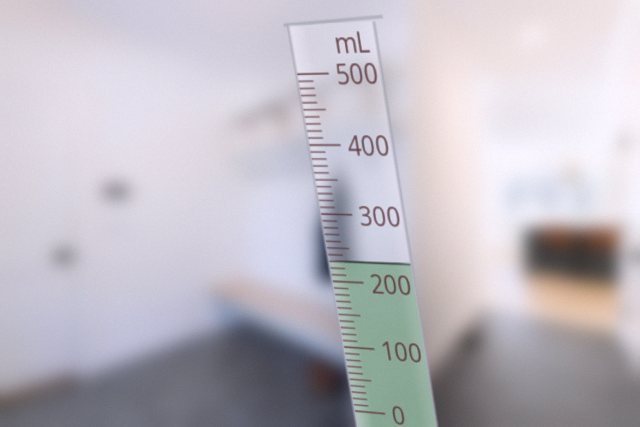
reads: 230
